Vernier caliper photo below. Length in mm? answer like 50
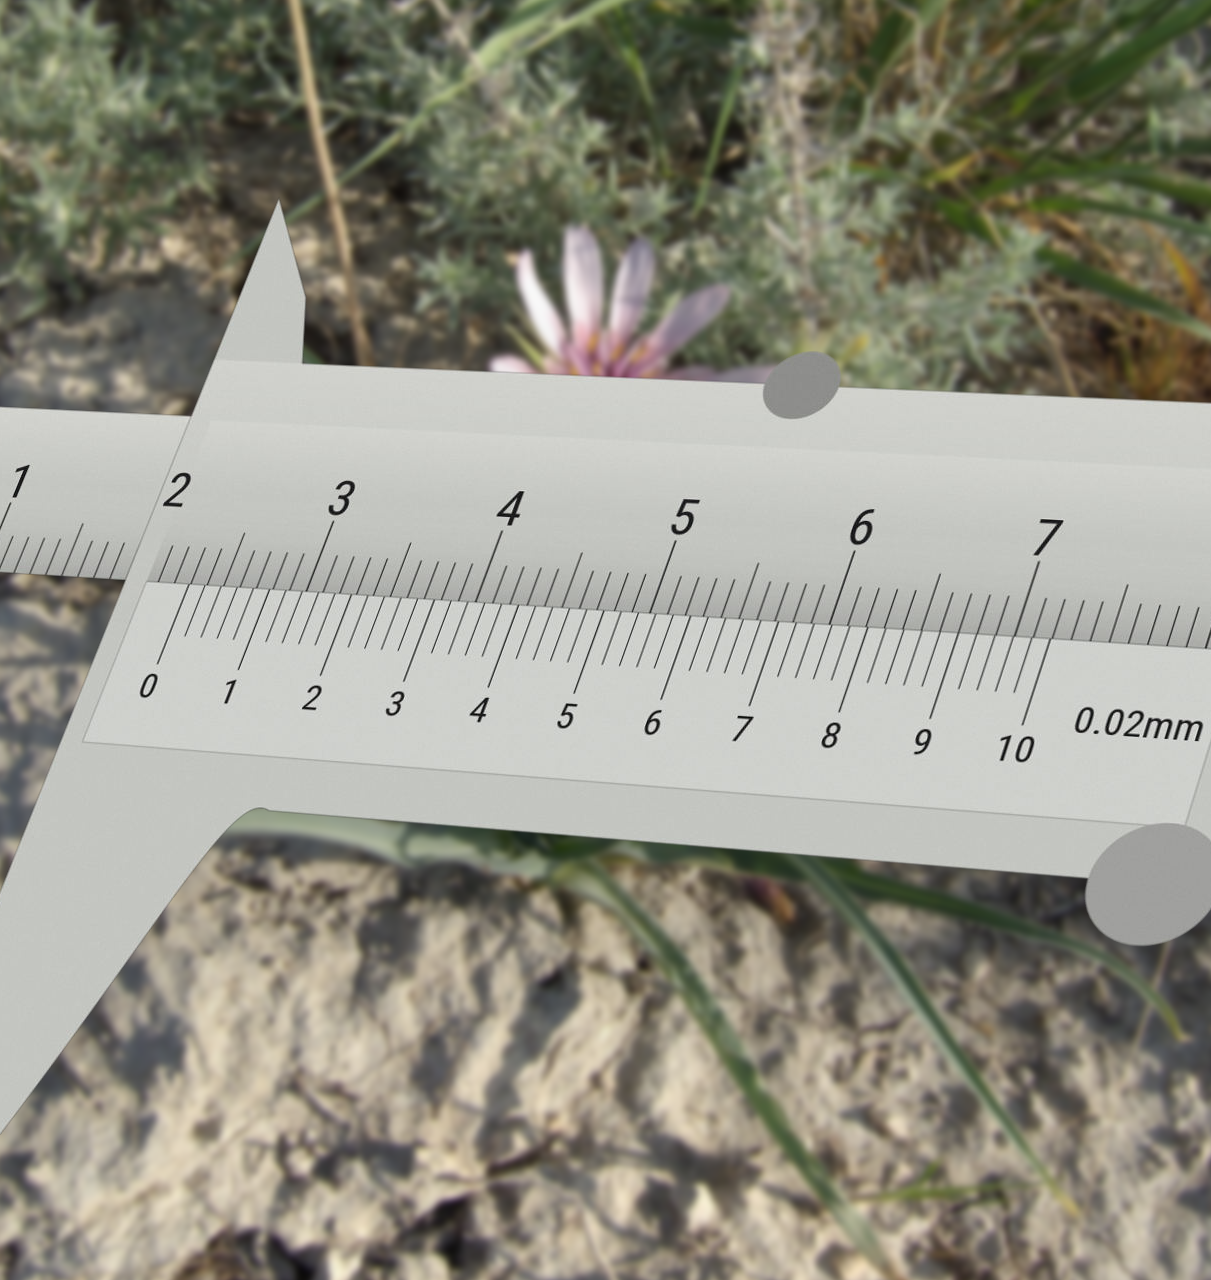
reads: 22.9
